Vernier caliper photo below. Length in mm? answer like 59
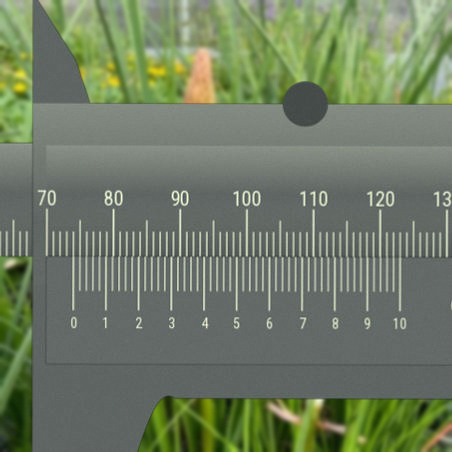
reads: 74.0
